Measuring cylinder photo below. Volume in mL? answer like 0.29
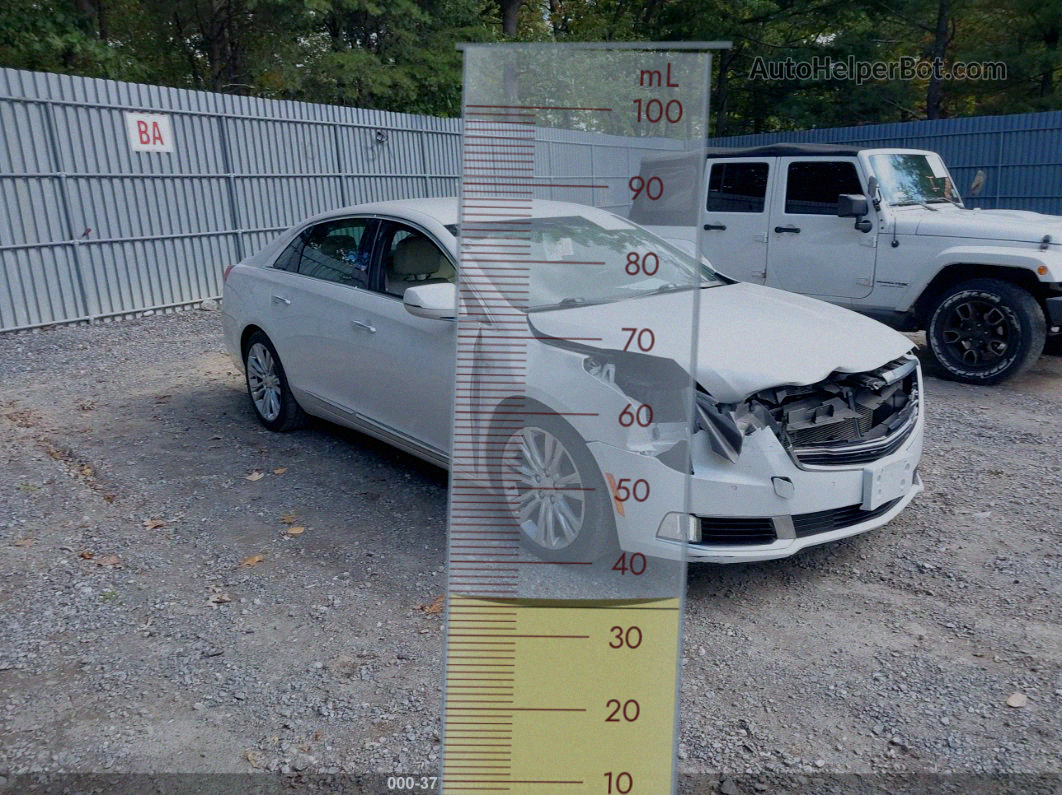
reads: 34
